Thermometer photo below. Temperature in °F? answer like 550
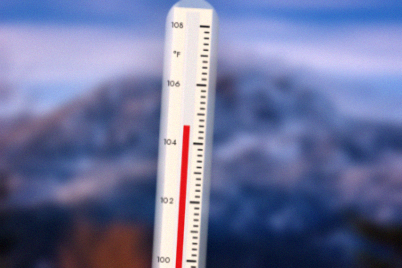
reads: 104.6
